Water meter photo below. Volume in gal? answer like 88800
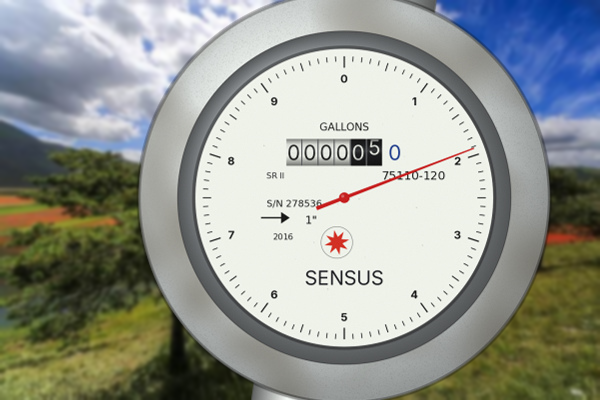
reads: 51.9
